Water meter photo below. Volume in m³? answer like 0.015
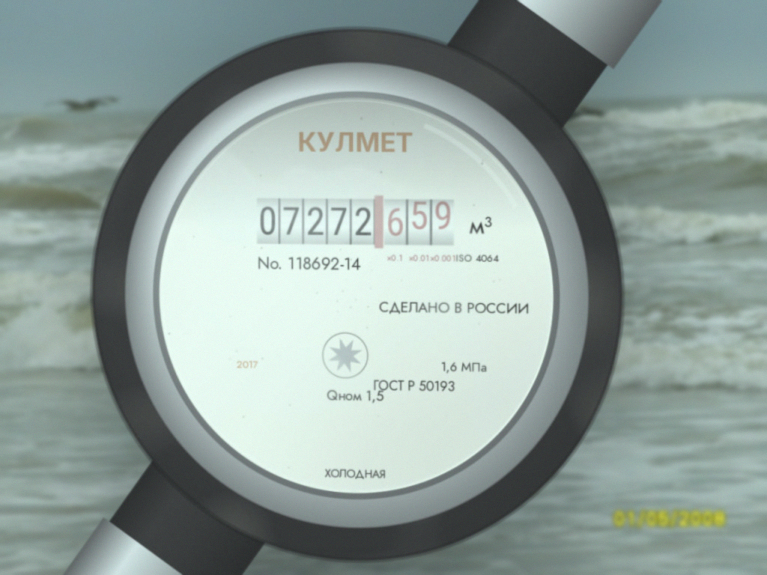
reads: 7272.659
